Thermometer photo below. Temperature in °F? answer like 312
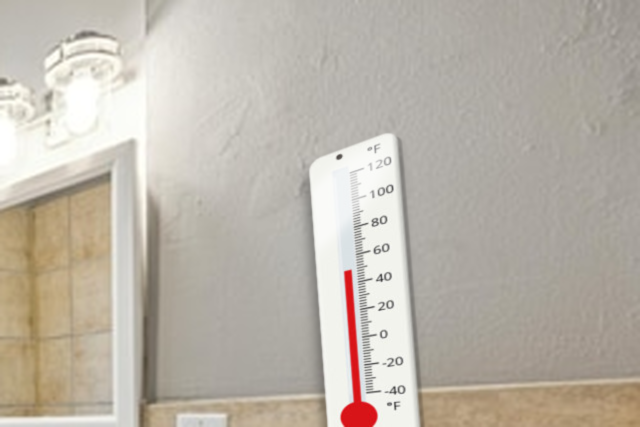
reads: 50
